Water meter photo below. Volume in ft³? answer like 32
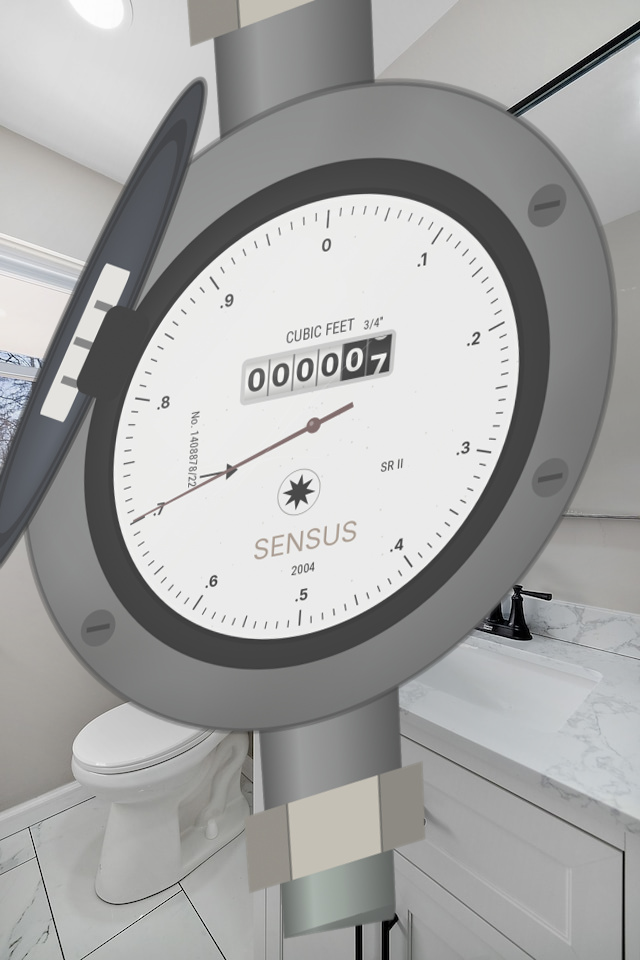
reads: 6.70
